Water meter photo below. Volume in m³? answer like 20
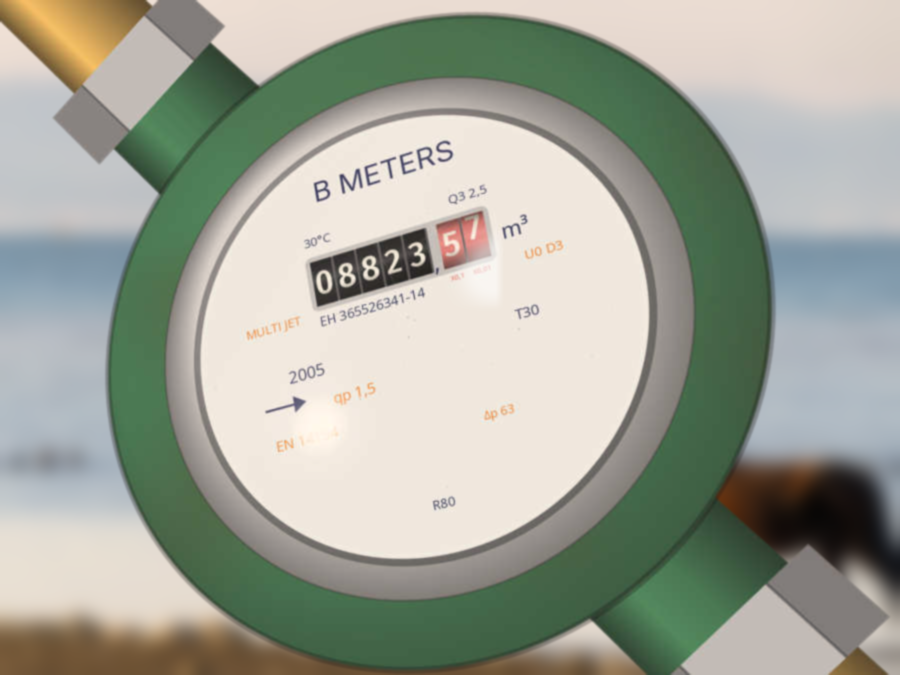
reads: 8823.57
